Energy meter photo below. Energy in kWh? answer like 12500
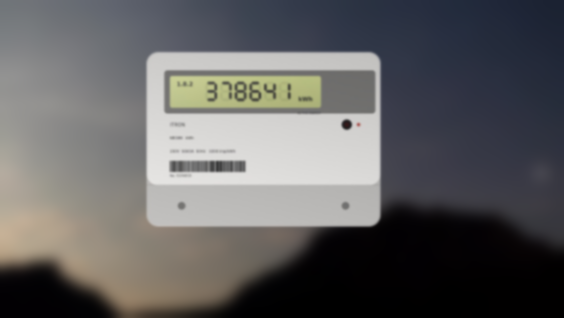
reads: 378641
